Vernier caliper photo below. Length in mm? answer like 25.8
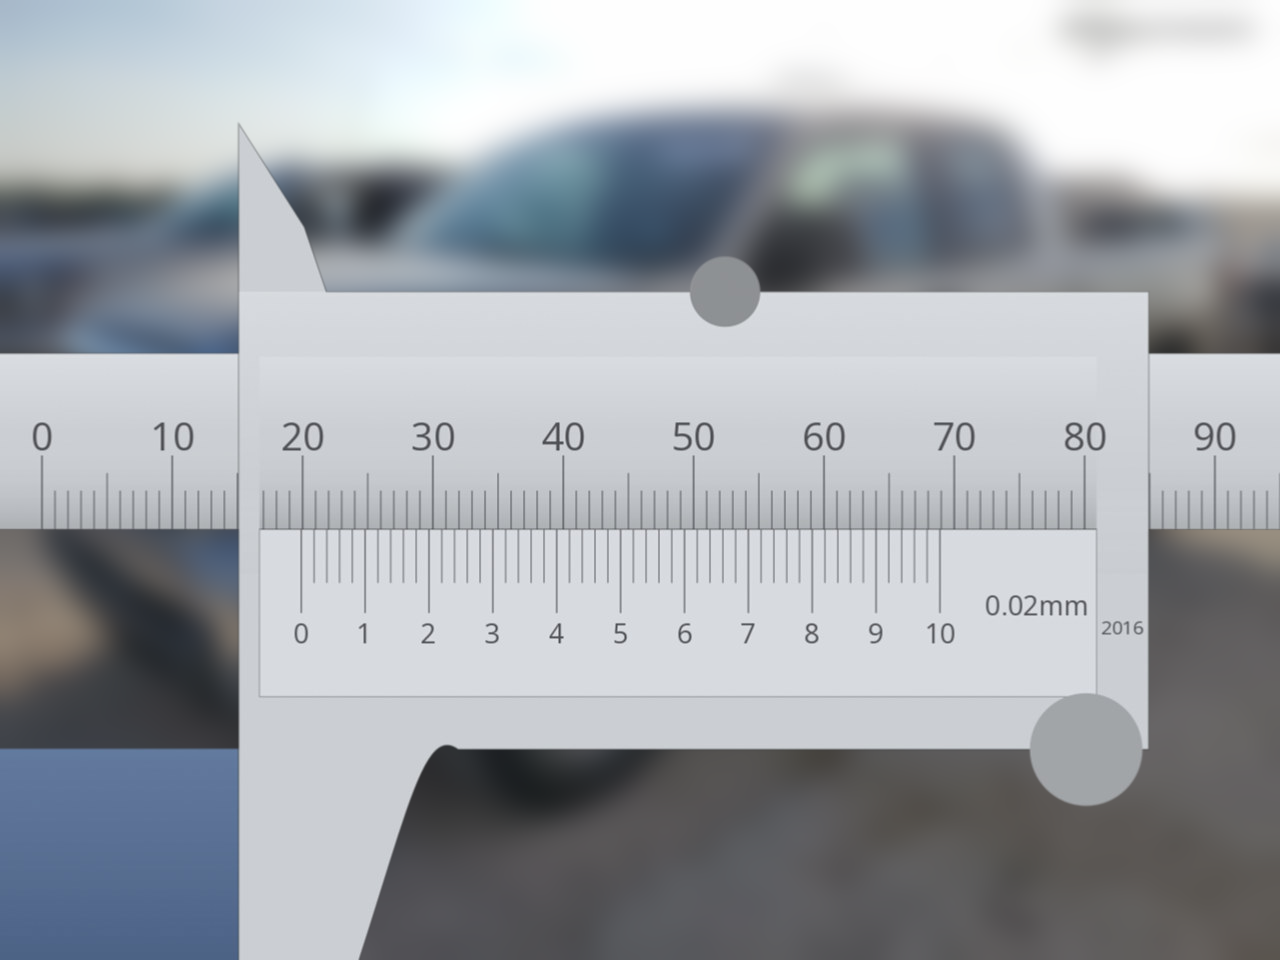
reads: 19.9
